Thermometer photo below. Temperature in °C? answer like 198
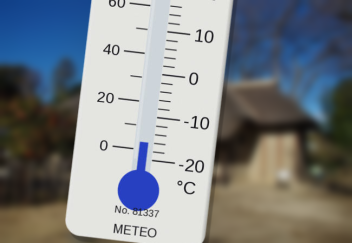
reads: -16
